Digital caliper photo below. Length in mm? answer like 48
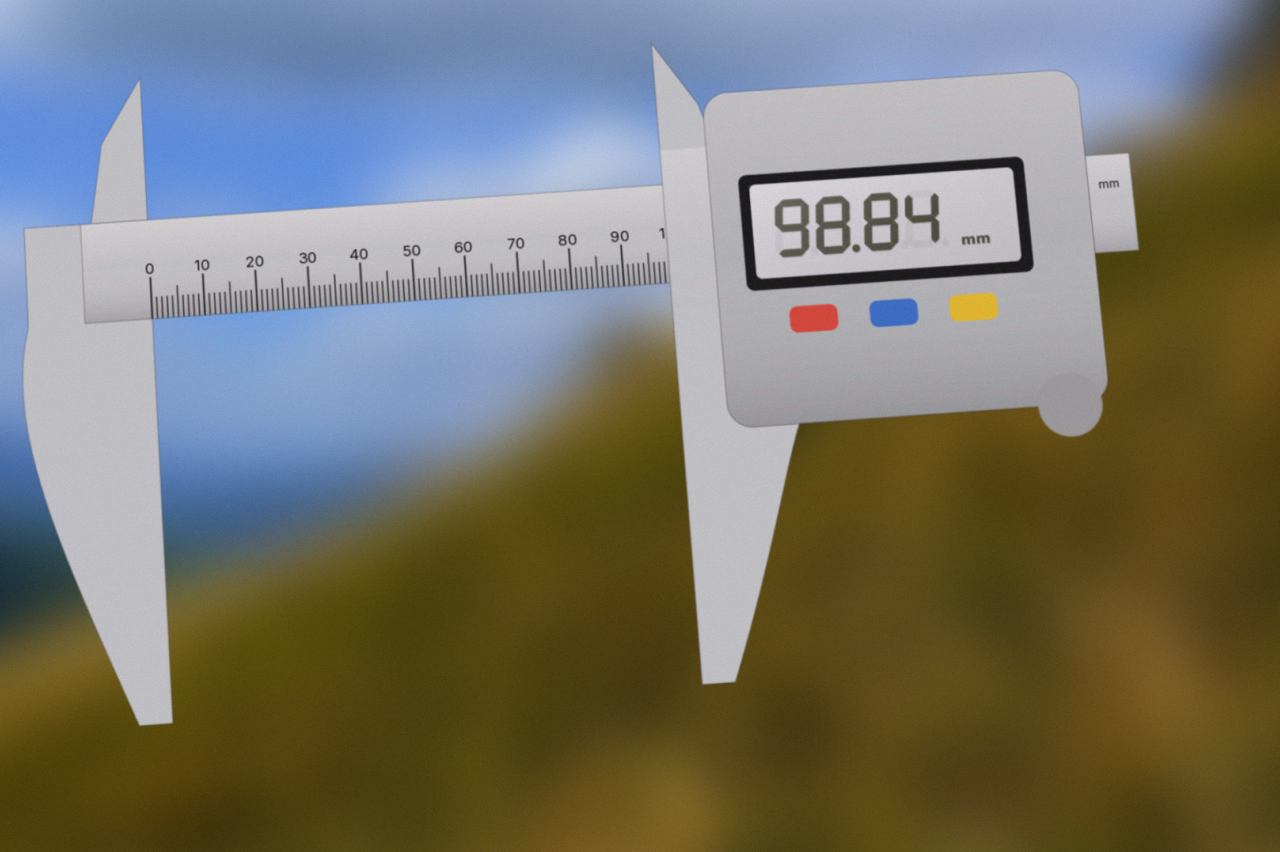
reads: 98.84
